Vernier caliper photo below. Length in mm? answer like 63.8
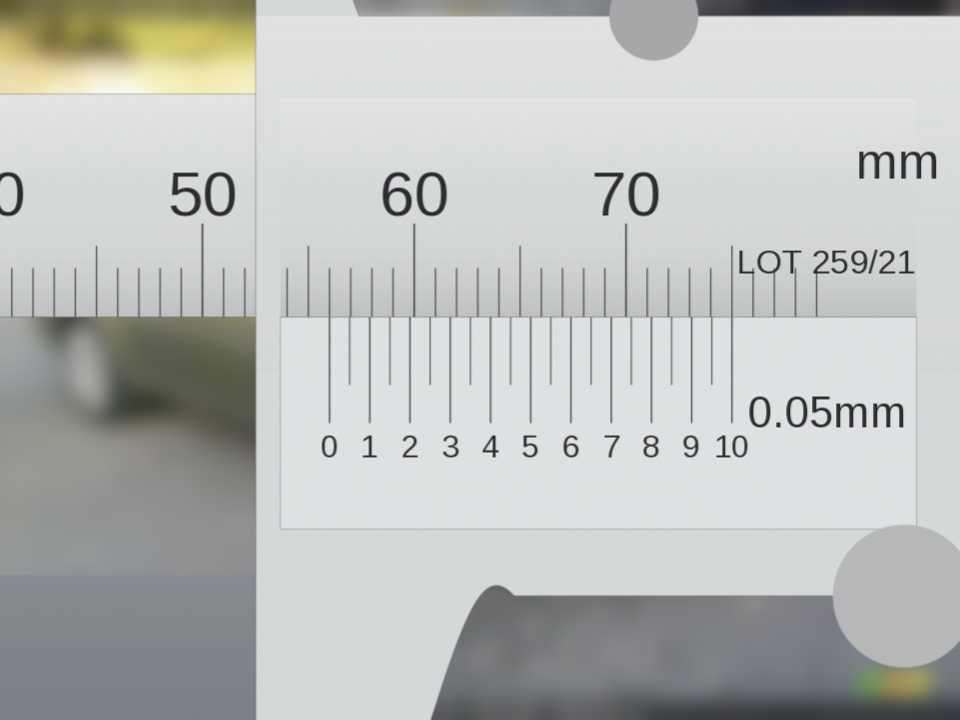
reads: 56.0
